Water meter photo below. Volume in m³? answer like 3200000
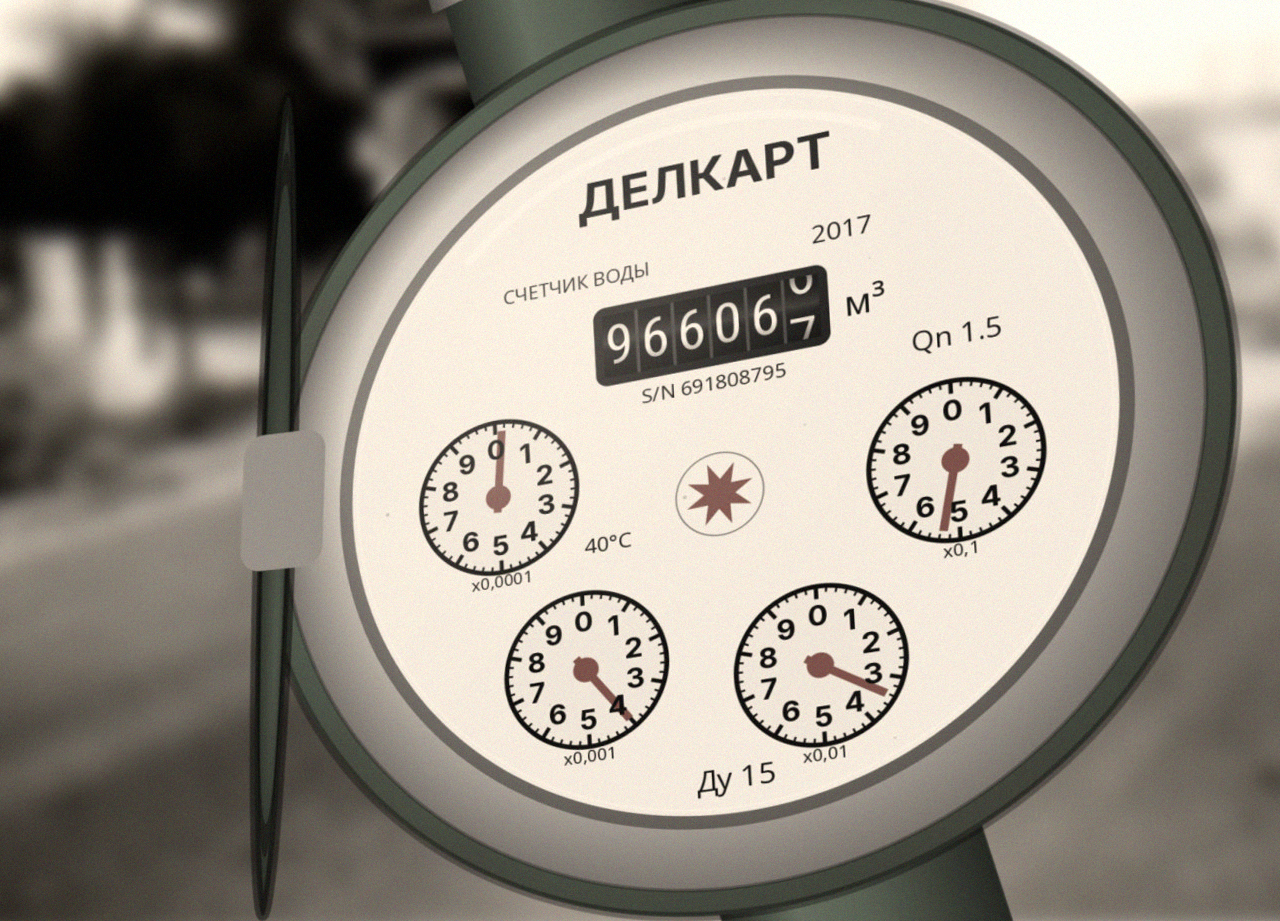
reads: 966066.5340
